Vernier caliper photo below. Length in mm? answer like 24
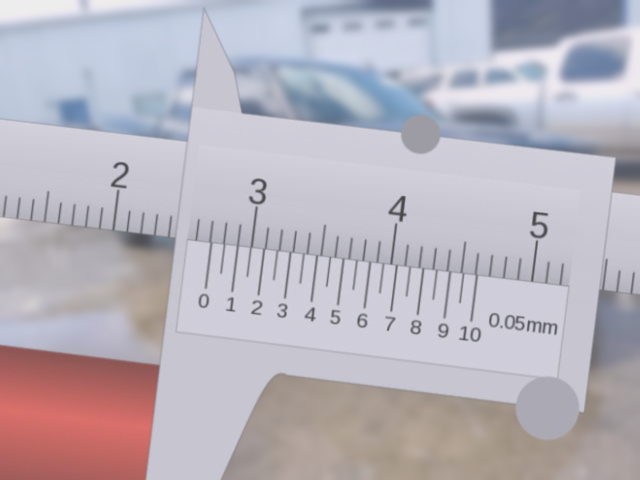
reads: 27.1
